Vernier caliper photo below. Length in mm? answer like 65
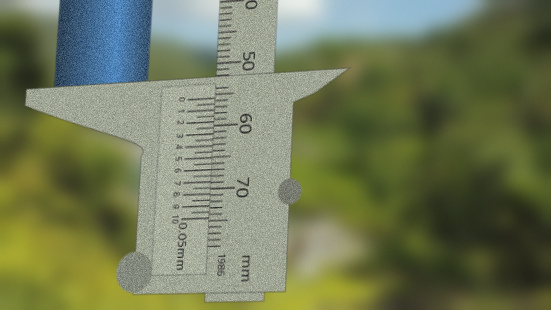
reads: 55.6
